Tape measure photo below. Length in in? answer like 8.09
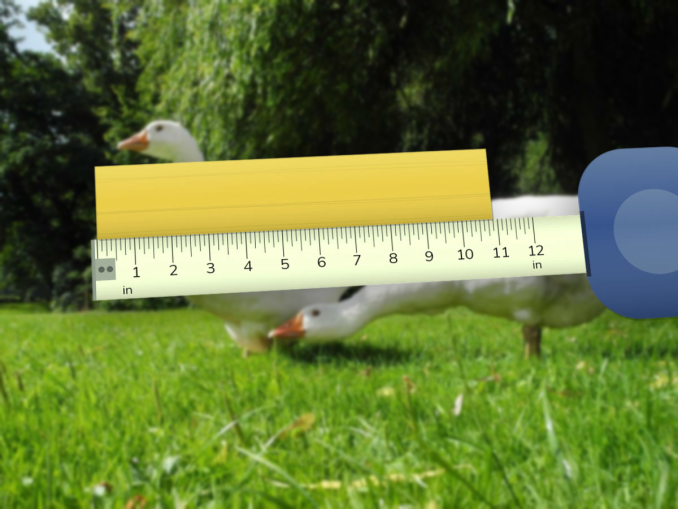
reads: 10.875
